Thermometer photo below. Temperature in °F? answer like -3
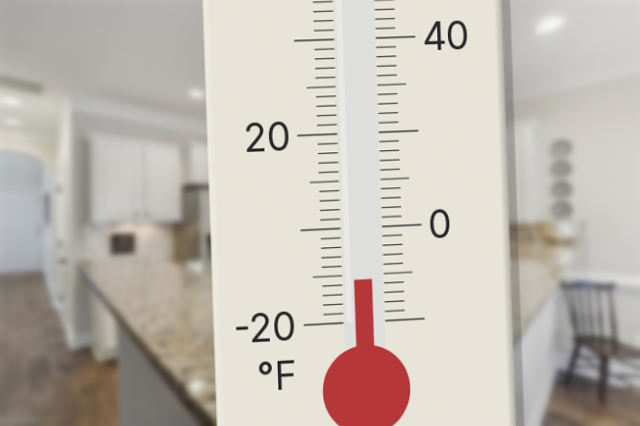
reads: -11
